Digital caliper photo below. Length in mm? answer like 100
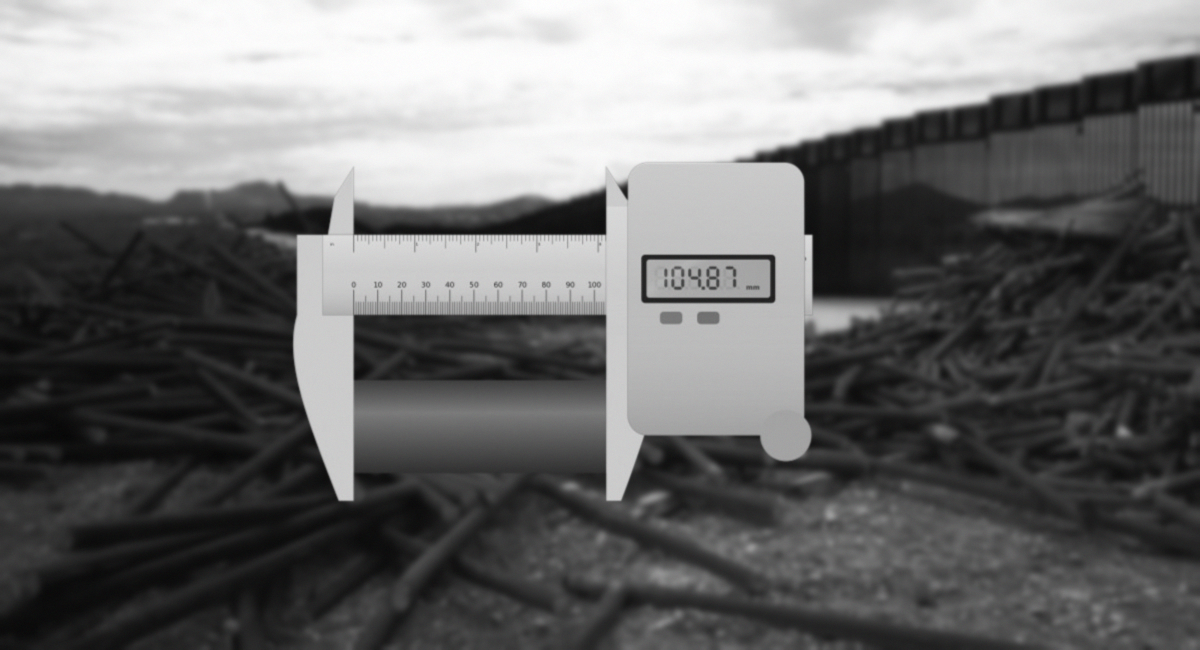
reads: 104.87
